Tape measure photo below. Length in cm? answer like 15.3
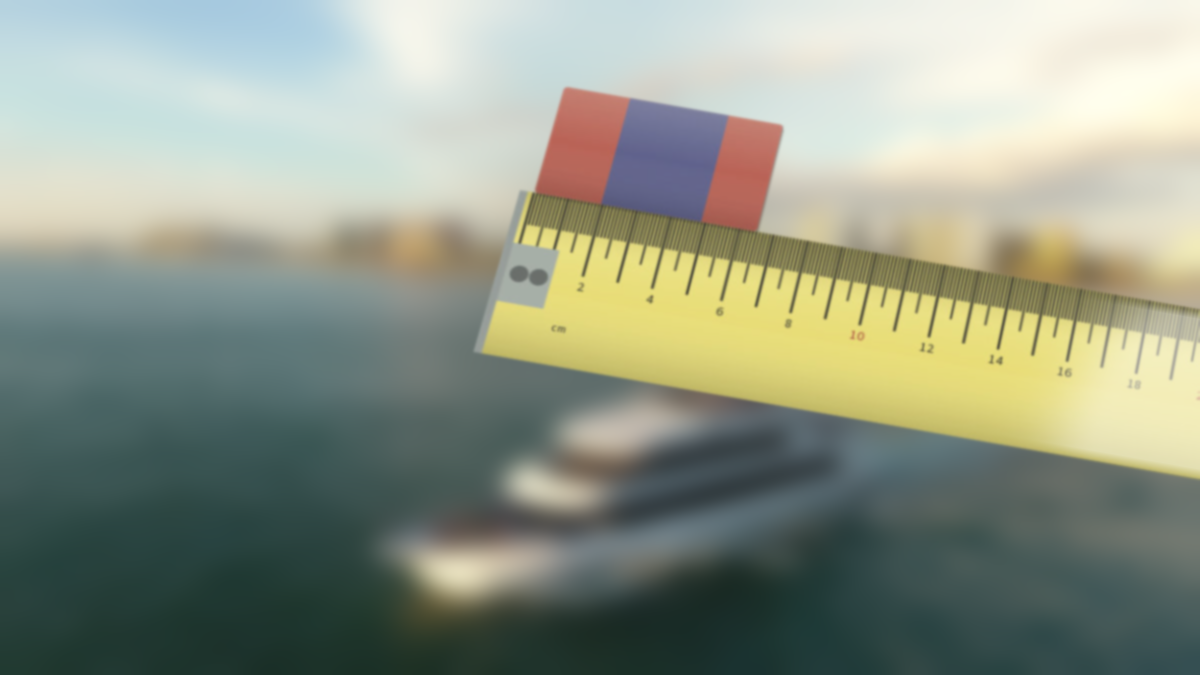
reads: 6.5
